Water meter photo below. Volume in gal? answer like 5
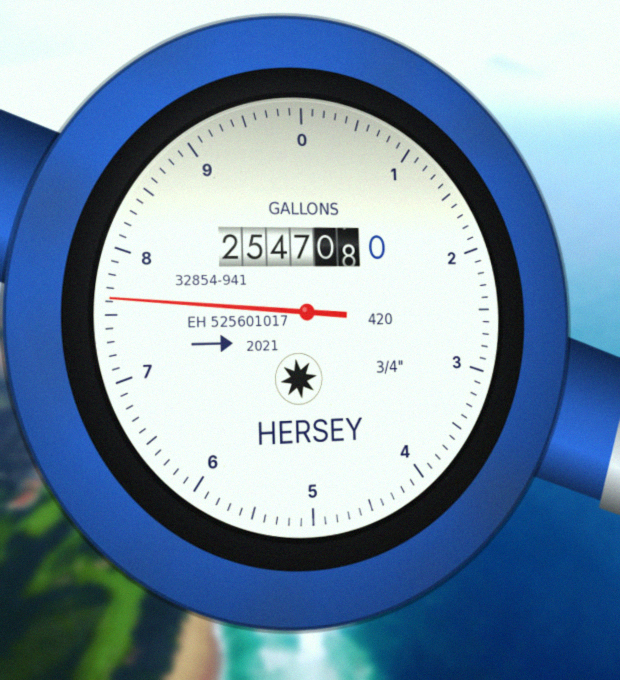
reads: 2547077.6
